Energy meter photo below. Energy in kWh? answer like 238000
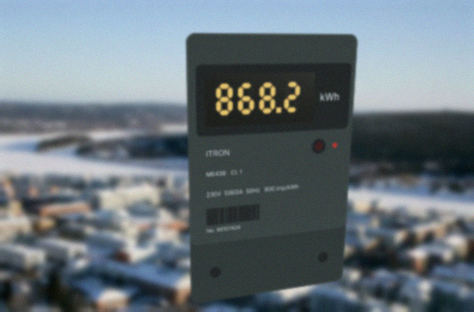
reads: 868.2
